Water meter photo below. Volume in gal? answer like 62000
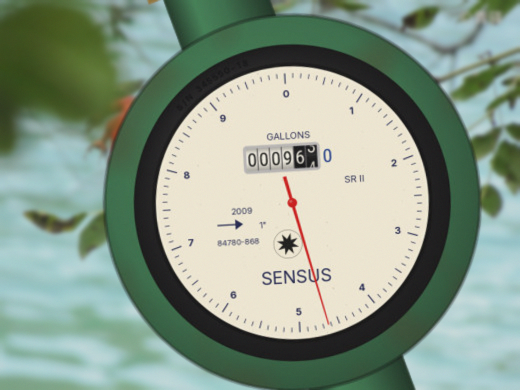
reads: 9634.6
